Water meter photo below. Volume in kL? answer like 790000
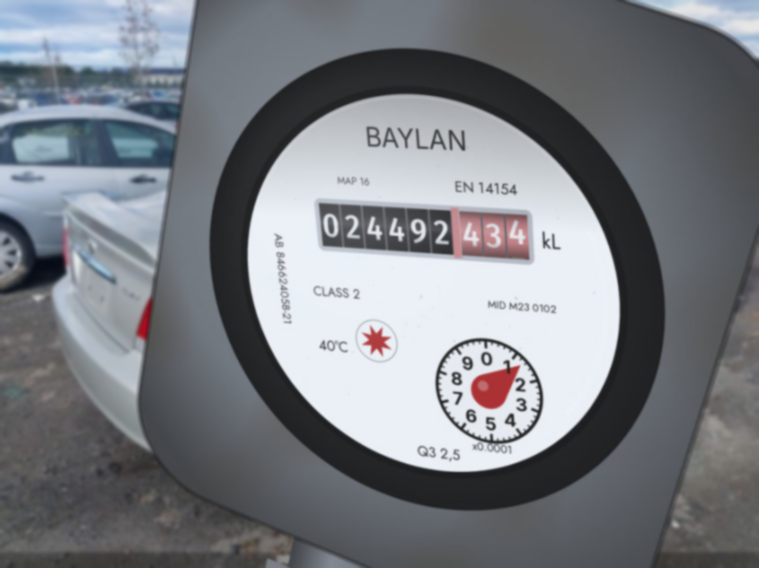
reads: 24492.4341
